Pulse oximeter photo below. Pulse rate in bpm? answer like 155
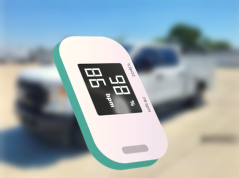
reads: 86
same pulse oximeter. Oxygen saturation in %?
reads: 98
